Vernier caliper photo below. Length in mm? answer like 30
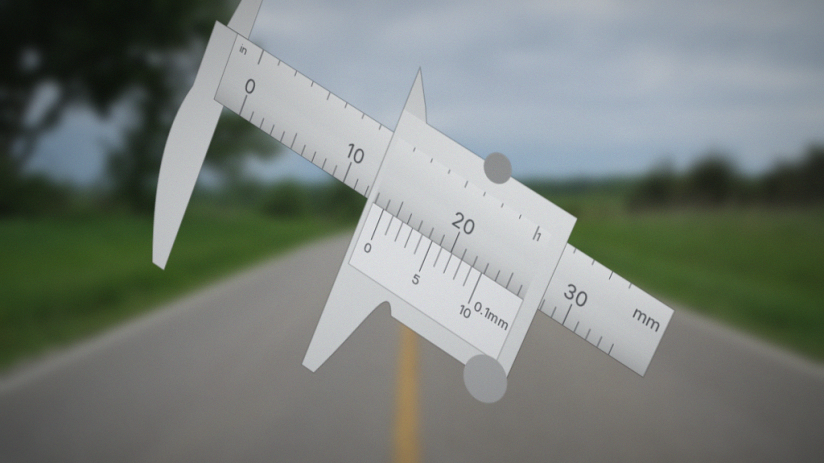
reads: 13.8
